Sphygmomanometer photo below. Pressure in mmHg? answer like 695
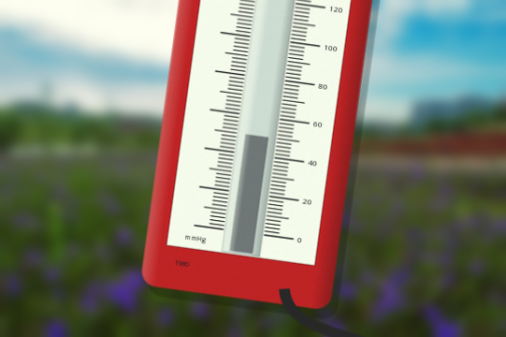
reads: 50
